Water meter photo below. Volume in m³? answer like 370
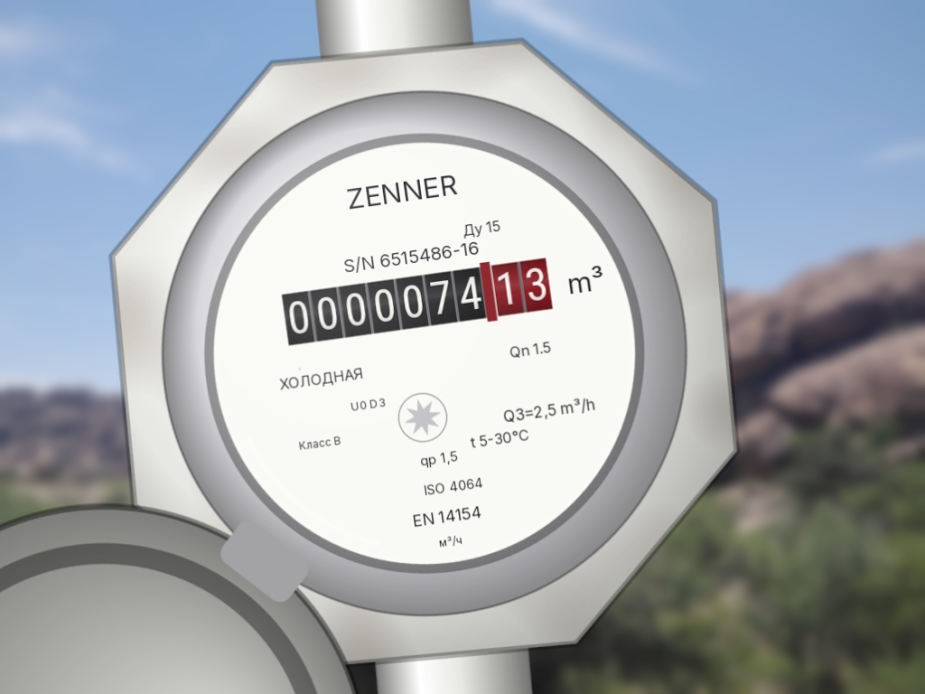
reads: 74.13
